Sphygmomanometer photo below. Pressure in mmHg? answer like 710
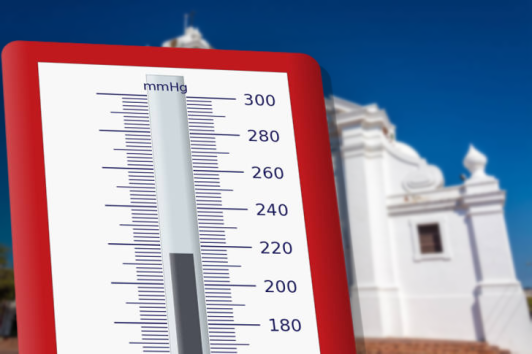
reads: 216
